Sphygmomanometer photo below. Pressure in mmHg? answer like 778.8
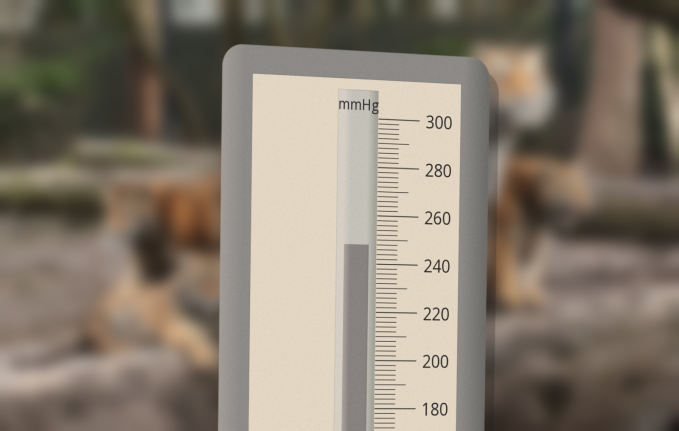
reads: 248
